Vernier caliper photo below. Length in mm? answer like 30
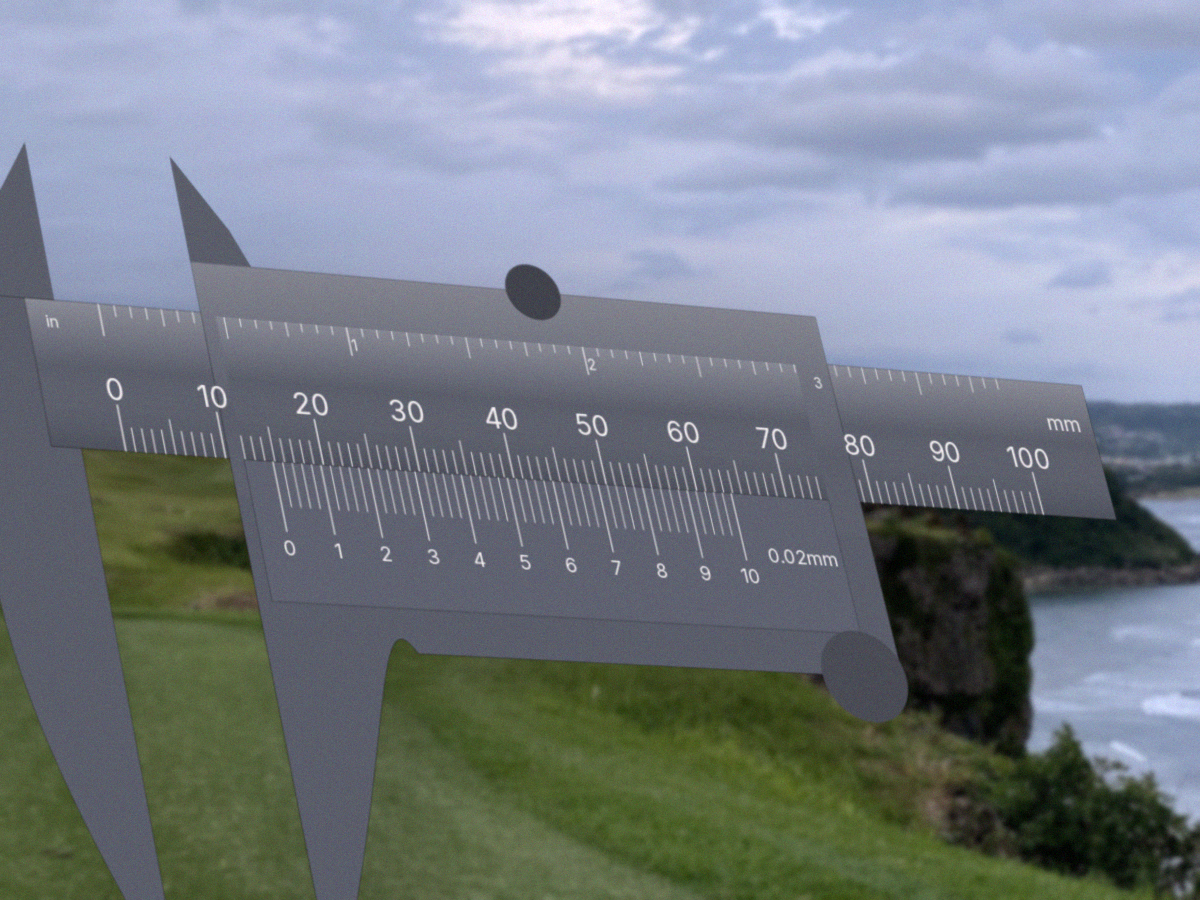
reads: 14.8
